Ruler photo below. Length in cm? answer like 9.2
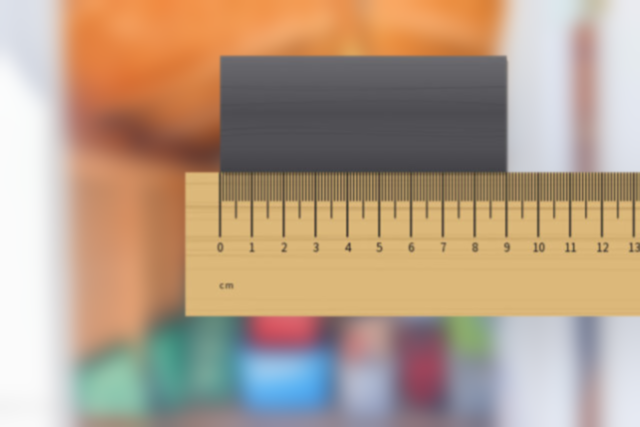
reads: 9
